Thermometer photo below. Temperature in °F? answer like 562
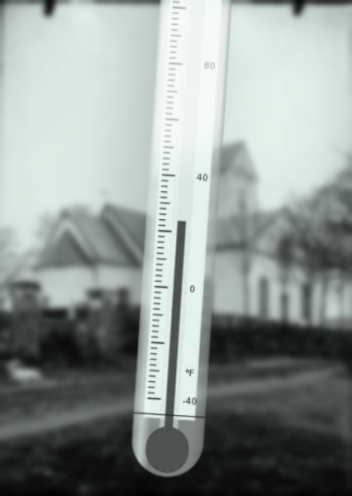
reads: 24
